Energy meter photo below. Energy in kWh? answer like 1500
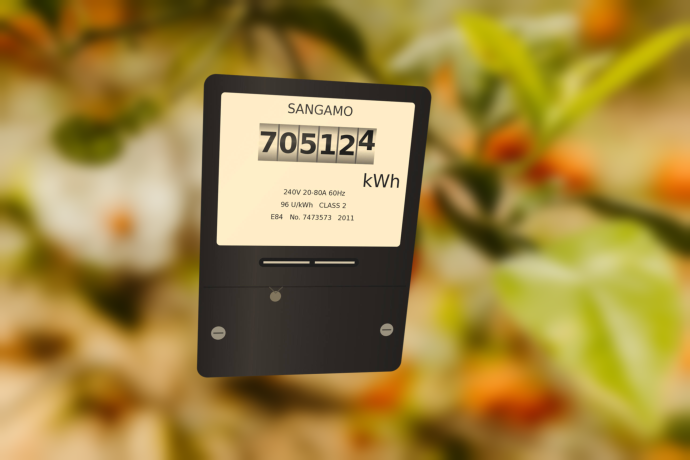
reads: 705124
